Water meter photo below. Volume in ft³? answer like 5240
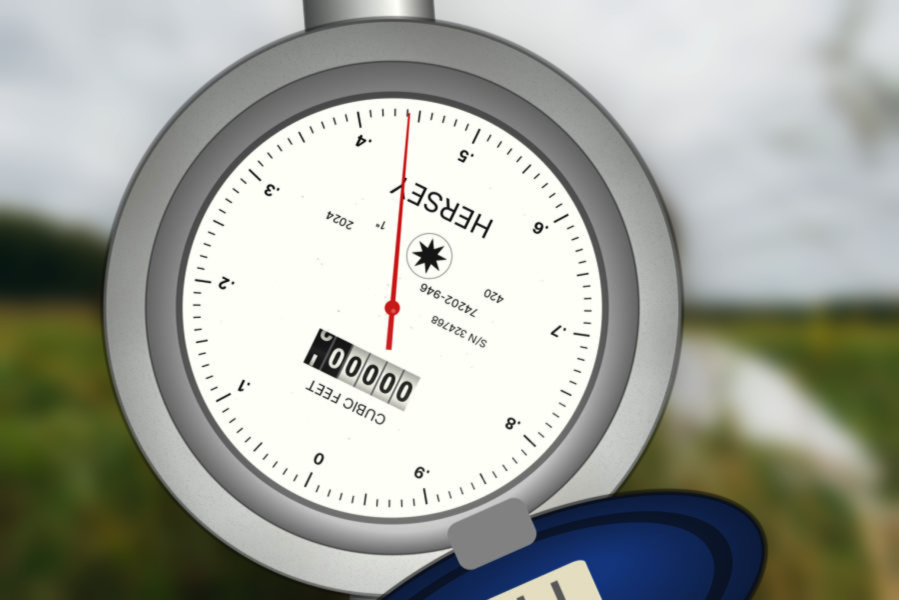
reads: 1.44
